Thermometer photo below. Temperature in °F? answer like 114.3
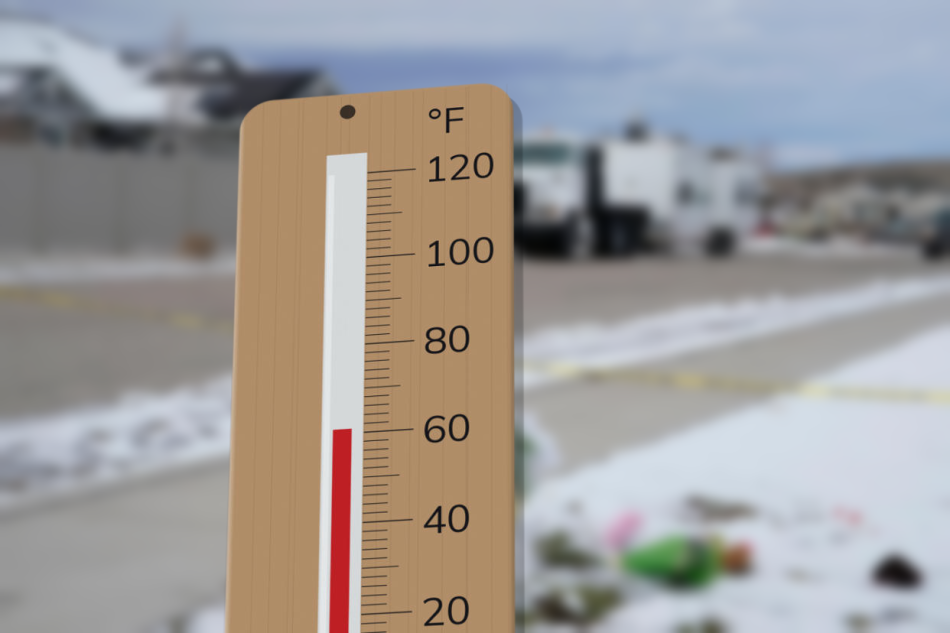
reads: 61
